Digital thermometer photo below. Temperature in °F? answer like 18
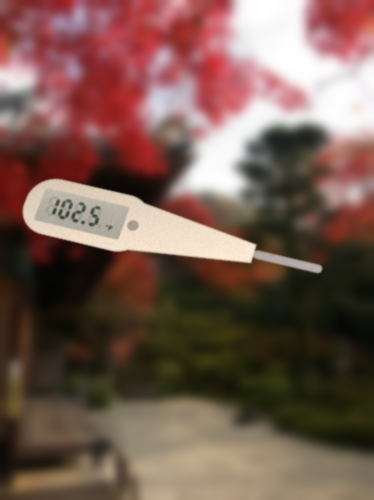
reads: 102.5
